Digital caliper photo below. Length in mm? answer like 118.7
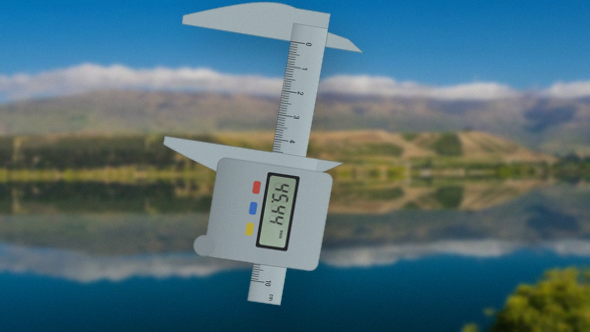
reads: 45.44
